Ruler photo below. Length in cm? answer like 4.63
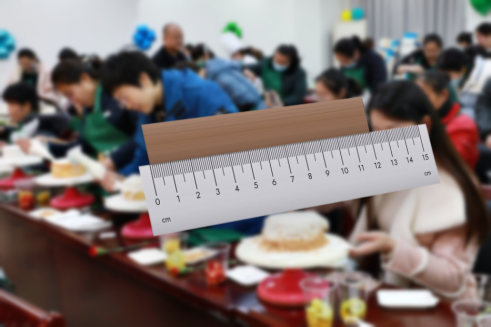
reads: 12
